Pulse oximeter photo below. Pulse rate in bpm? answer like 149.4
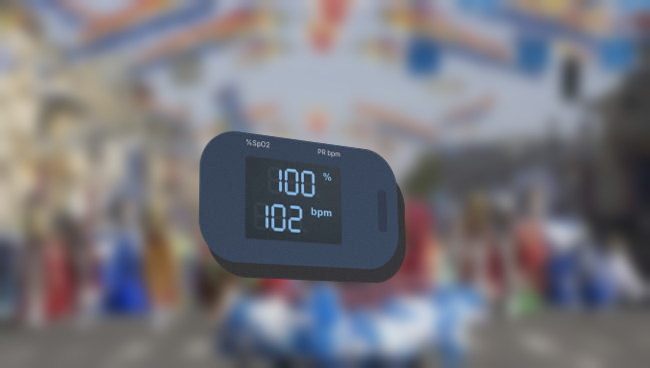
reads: 102
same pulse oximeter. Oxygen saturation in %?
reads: 100
